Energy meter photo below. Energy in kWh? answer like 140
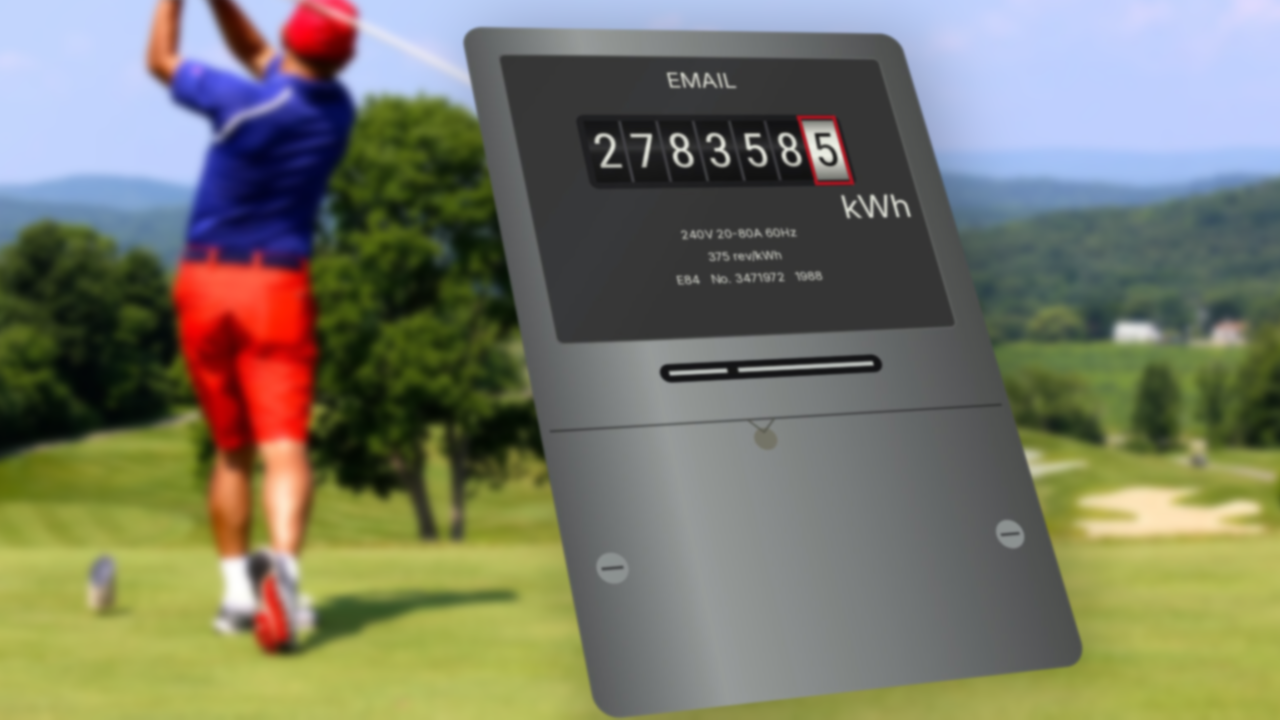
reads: 278358.5
